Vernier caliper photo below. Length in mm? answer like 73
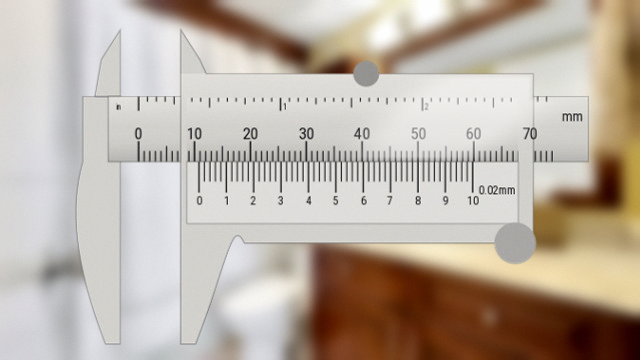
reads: 10.8
